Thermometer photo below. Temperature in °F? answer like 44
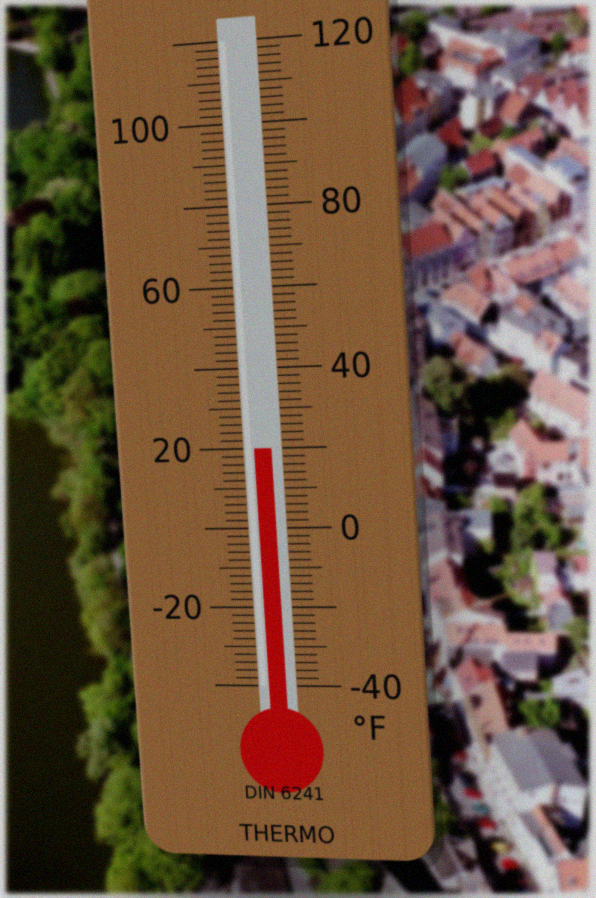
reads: 20
